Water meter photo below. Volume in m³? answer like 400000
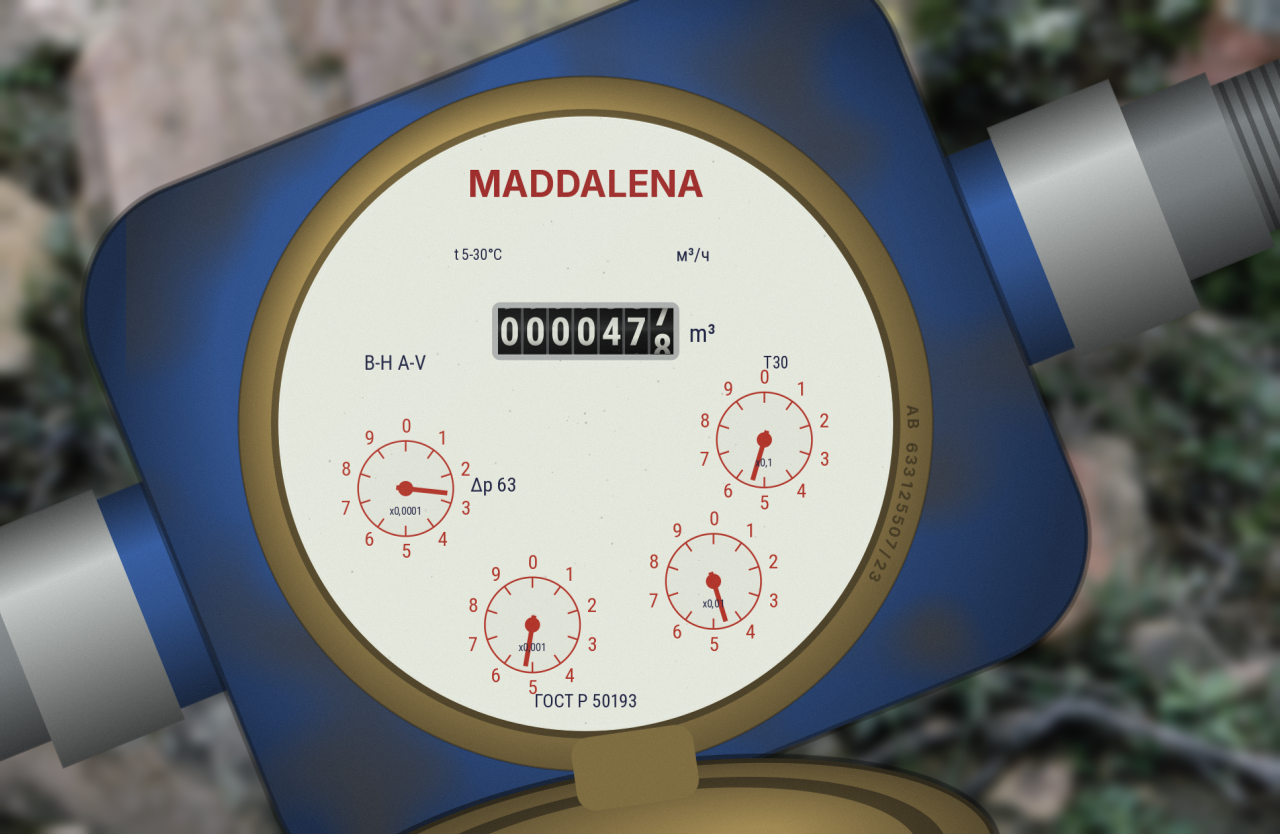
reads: 477.5452
